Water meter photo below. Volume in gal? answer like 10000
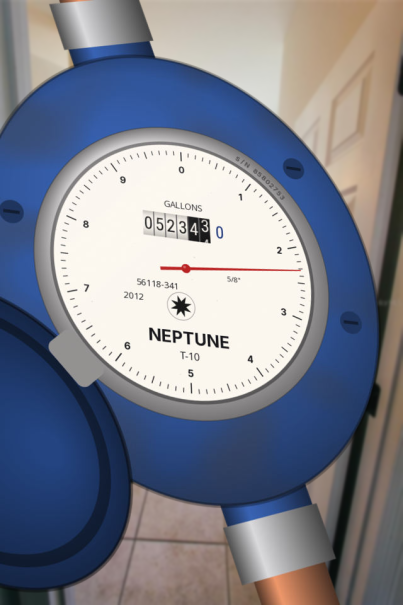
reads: 523432.3
